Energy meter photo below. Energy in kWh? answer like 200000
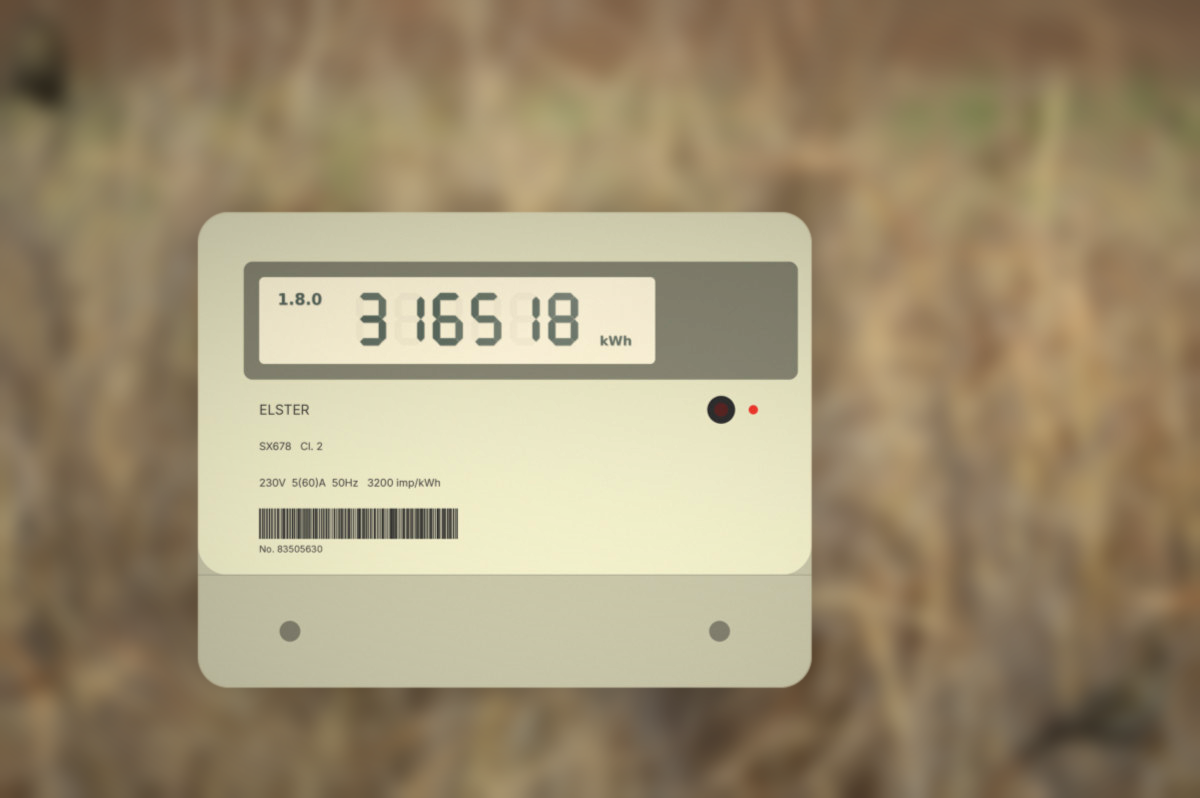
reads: 316518
